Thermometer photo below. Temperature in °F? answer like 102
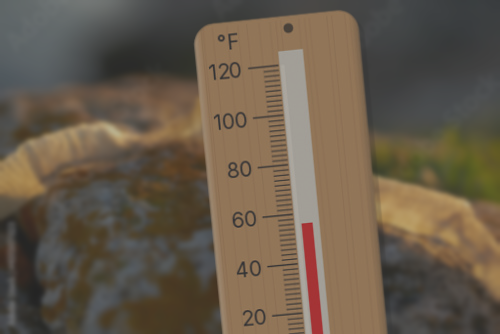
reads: 56
